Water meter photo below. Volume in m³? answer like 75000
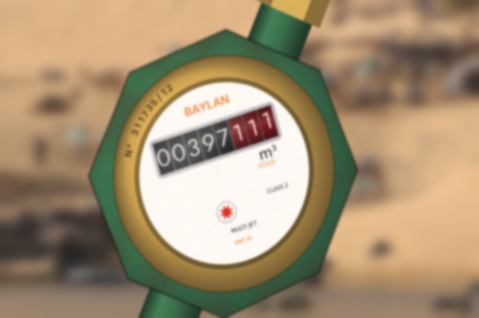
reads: 397.111
